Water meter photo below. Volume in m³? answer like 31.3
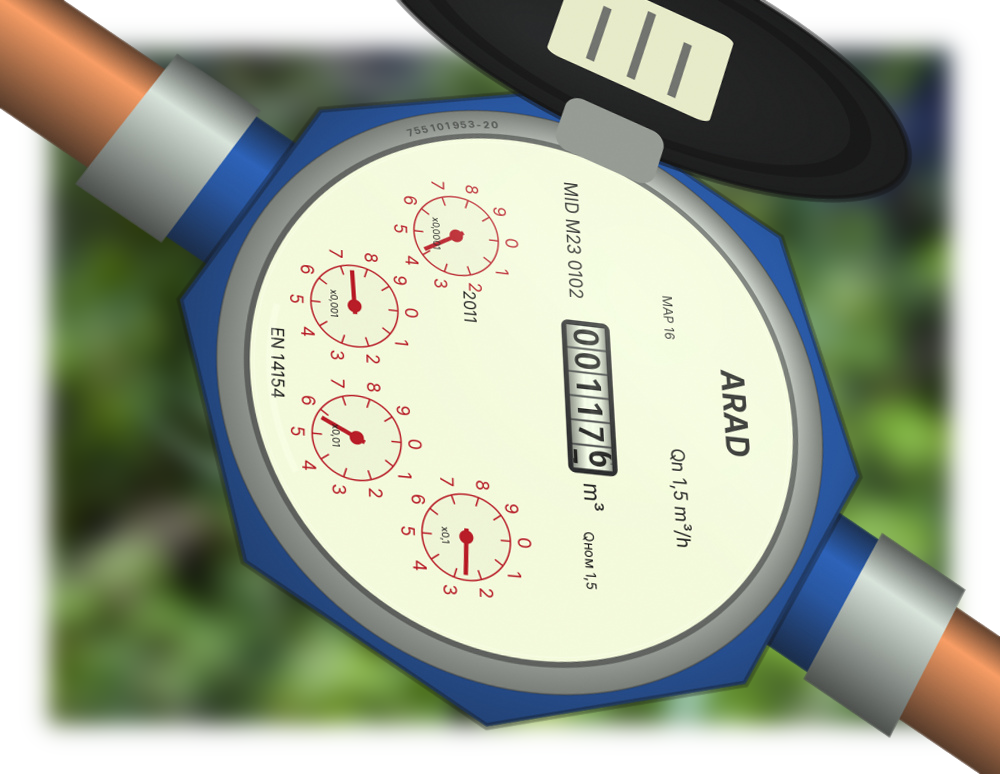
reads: 1176.2574
